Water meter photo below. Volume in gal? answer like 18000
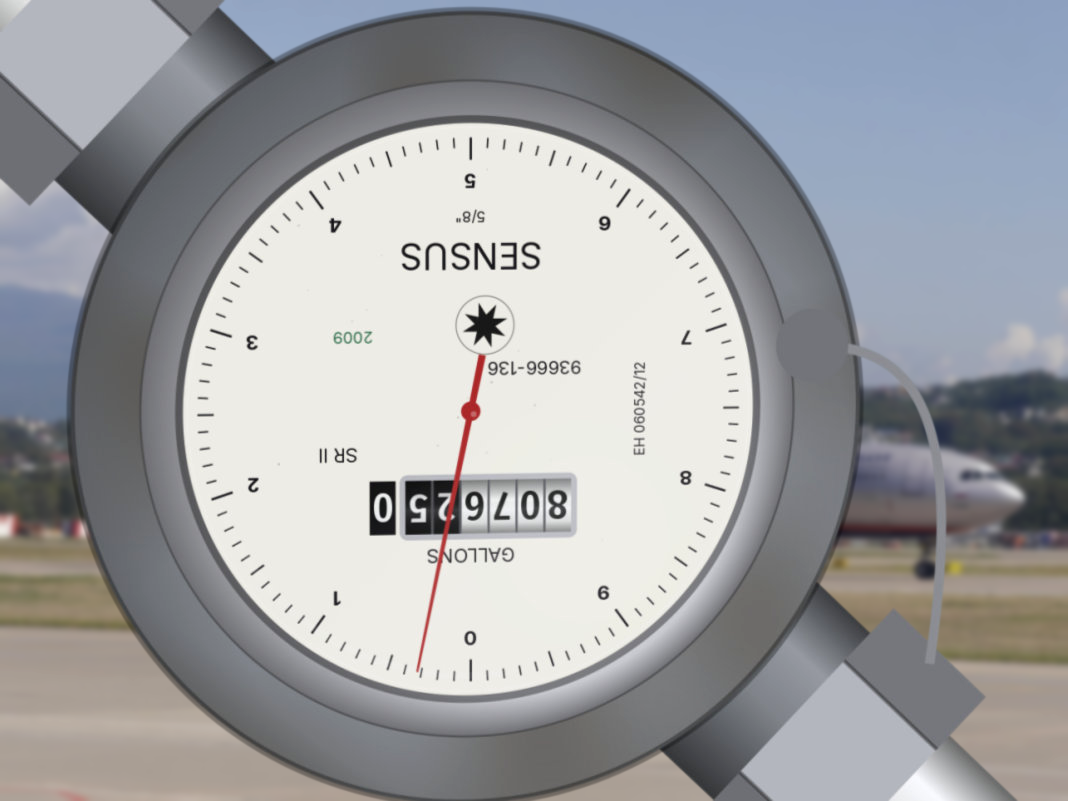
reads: 8076250.3
